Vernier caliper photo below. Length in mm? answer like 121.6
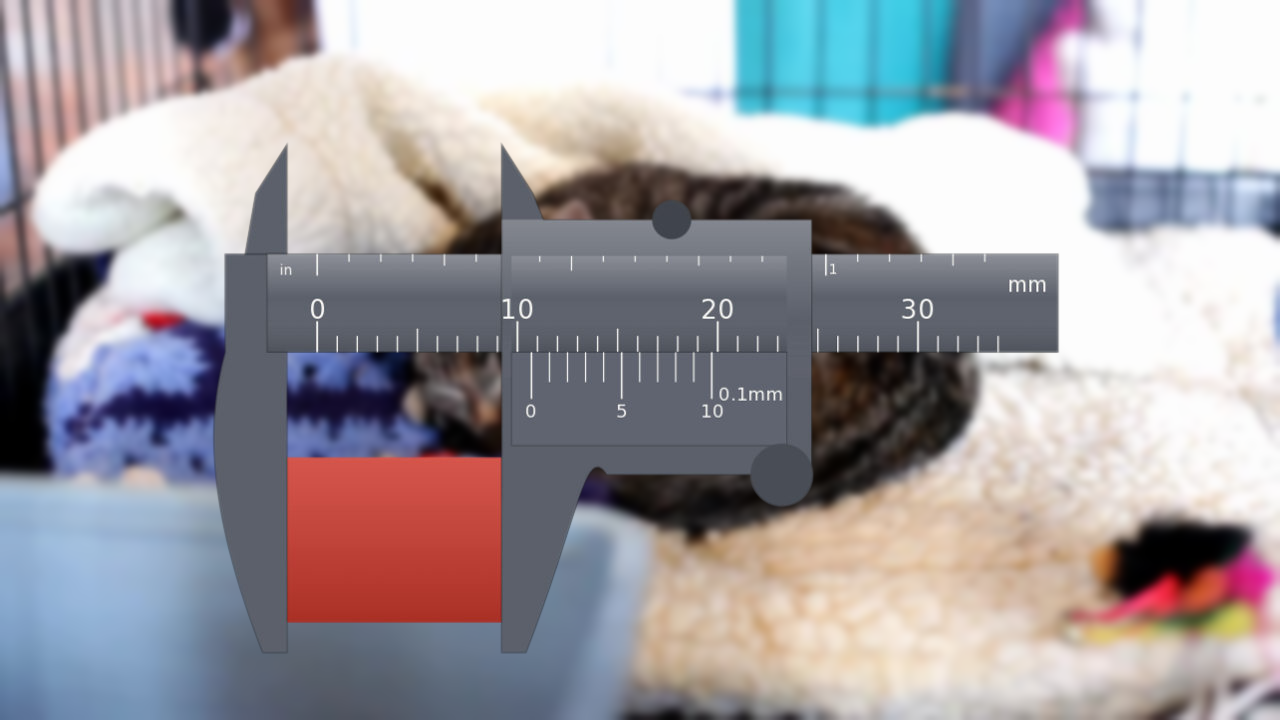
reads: 10.7
